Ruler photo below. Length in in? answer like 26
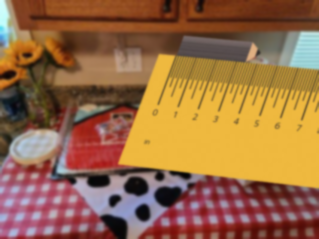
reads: 4
